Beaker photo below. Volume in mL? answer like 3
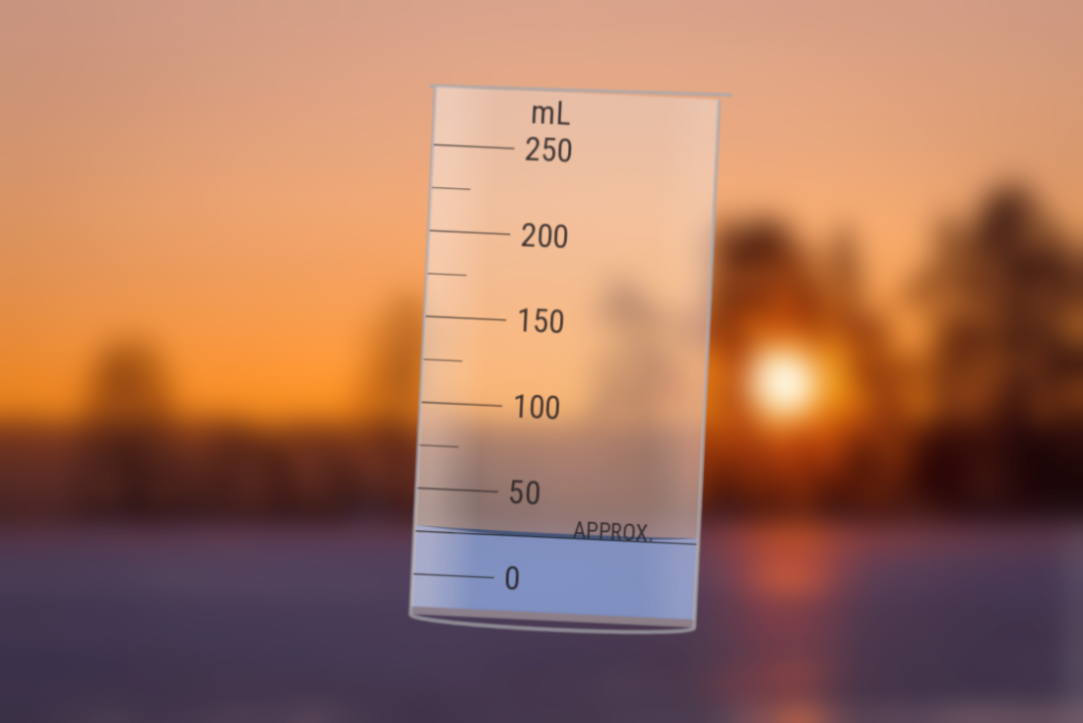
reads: 25
